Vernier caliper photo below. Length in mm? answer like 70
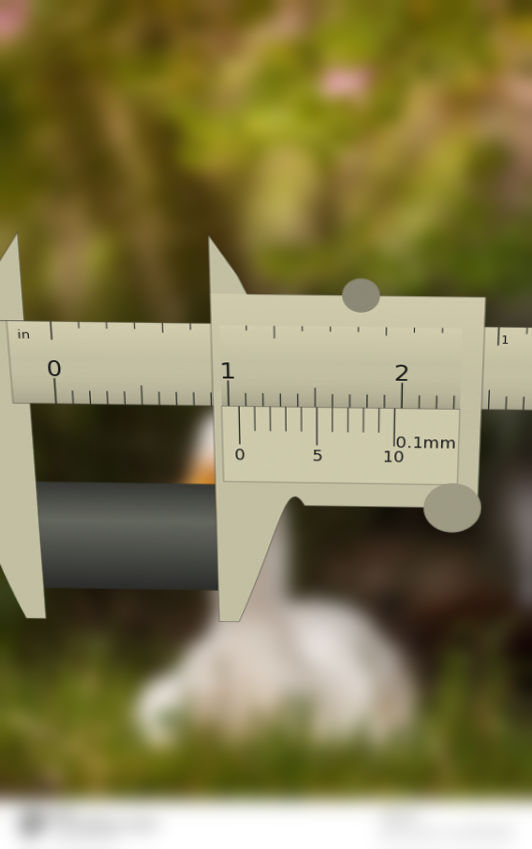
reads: 10.6
